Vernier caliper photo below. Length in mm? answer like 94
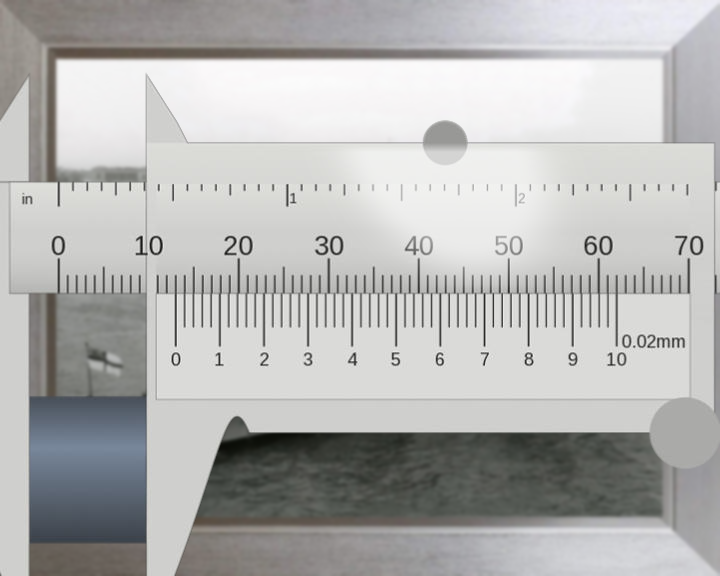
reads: 13.0
